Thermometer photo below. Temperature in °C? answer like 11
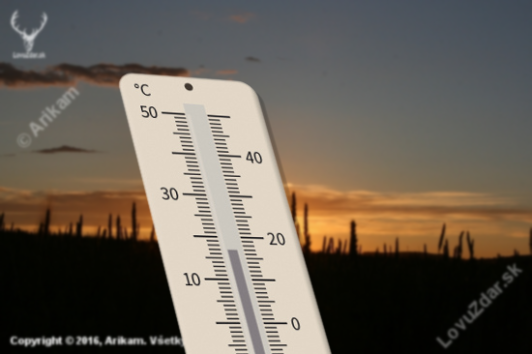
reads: 17
